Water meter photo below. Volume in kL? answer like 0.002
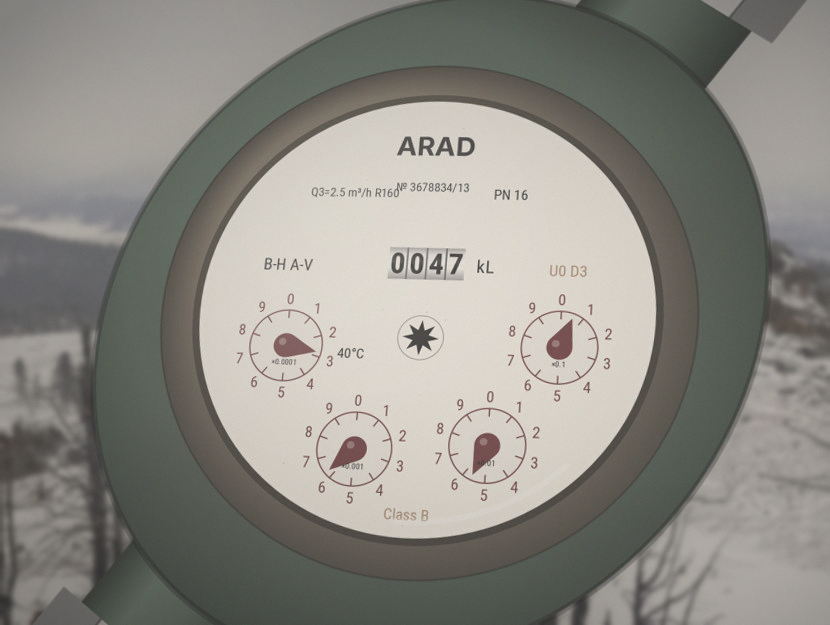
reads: 47.0562
